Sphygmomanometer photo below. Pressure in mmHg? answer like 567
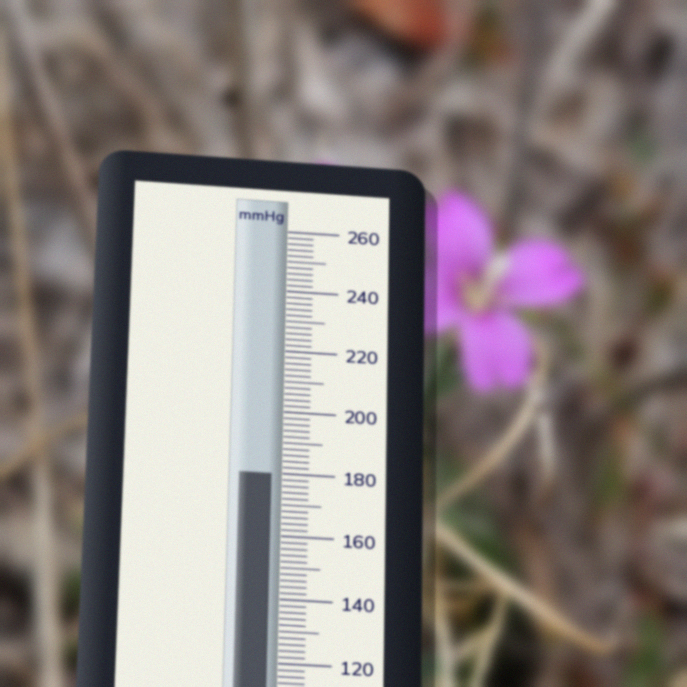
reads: 180
